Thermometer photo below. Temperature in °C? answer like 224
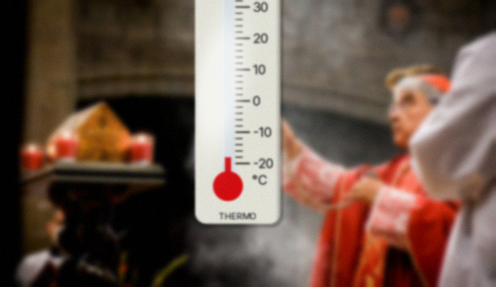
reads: -18
